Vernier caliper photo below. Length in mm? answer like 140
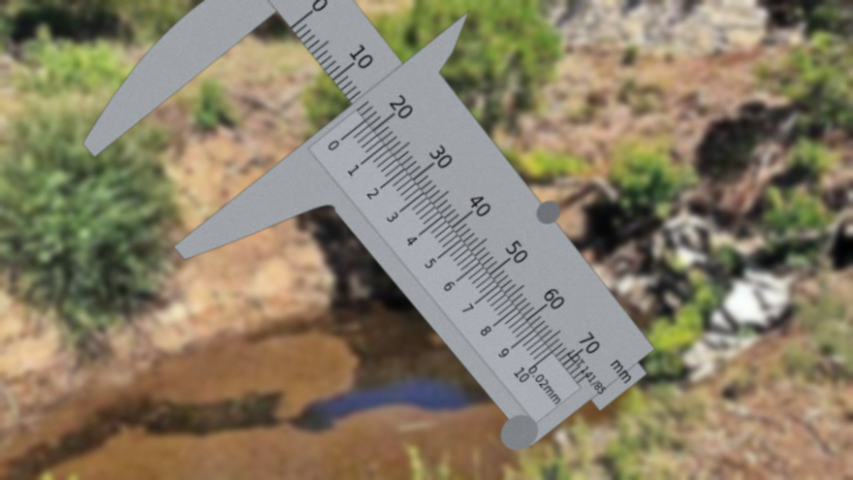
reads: 18.0
